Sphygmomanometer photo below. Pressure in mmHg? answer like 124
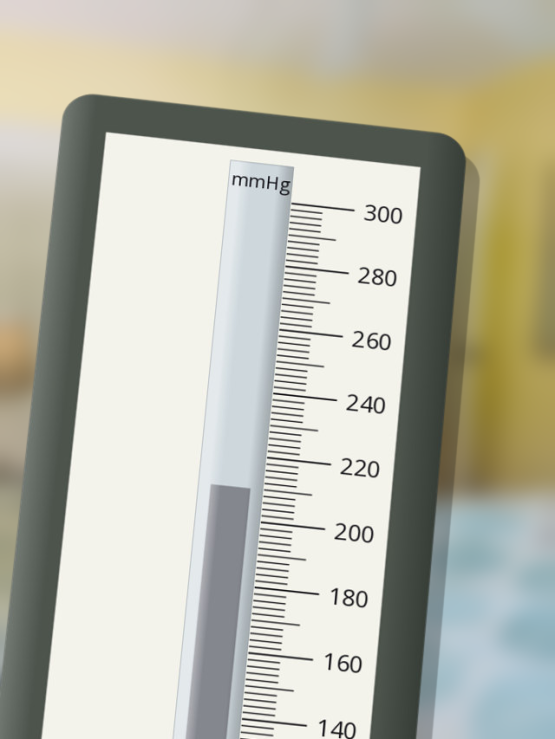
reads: 210
